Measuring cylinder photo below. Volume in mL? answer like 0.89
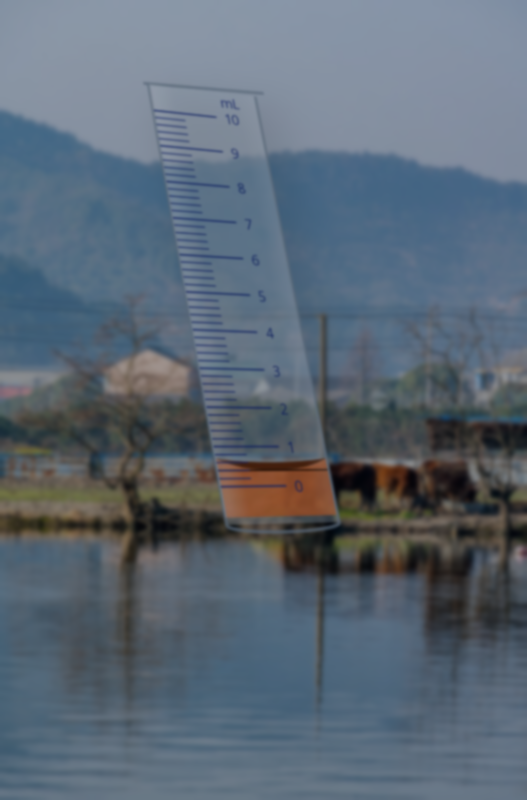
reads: 0.4
